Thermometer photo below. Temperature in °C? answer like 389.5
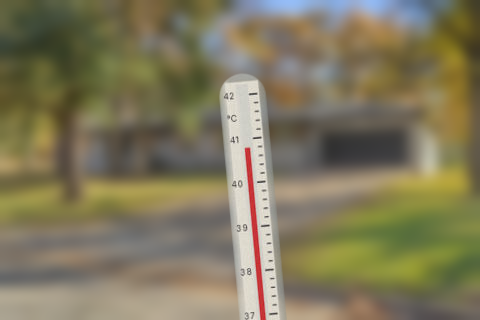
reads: 40.8
